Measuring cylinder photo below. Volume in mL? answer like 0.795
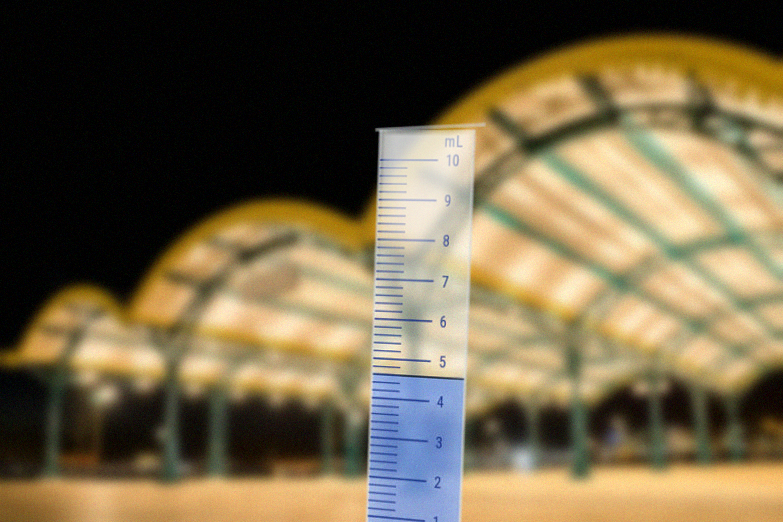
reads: 4.6
